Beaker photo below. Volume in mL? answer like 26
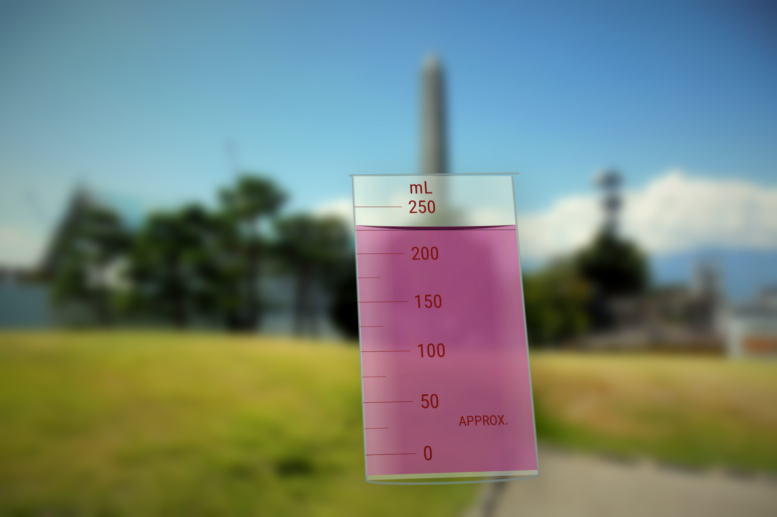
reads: 225
